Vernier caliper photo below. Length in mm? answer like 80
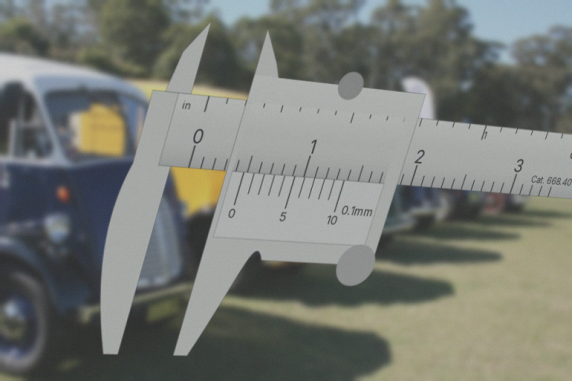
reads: 4.7
